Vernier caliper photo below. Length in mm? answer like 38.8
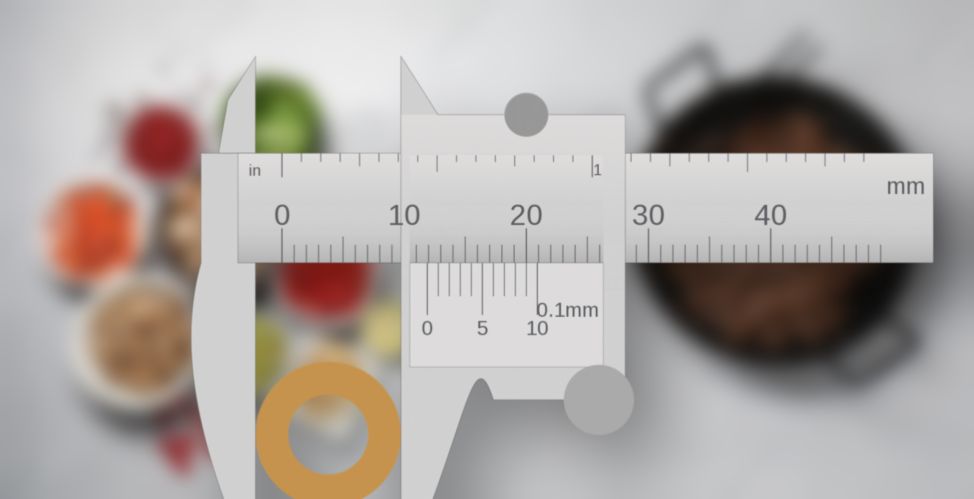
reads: 11.9
